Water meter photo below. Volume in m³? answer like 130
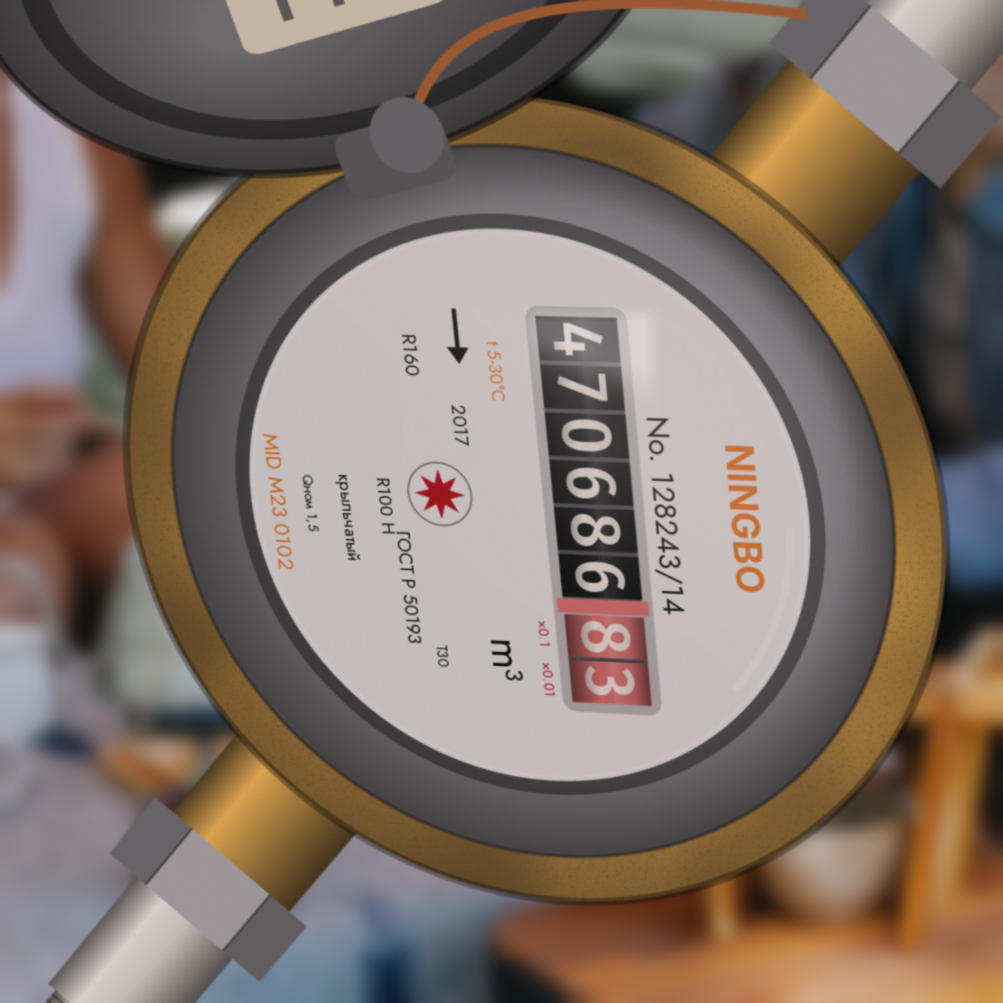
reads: 470686.83
